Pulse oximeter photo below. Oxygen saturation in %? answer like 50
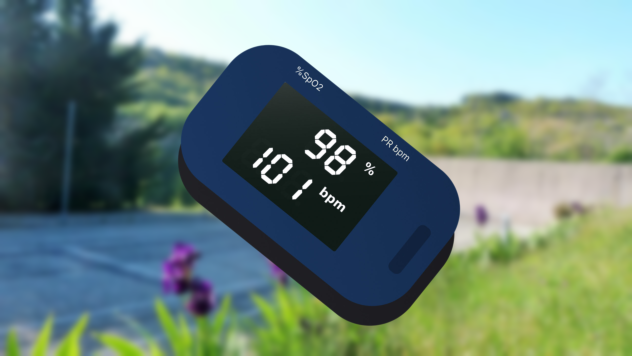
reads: 98
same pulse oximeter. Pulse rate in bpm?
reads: 101
